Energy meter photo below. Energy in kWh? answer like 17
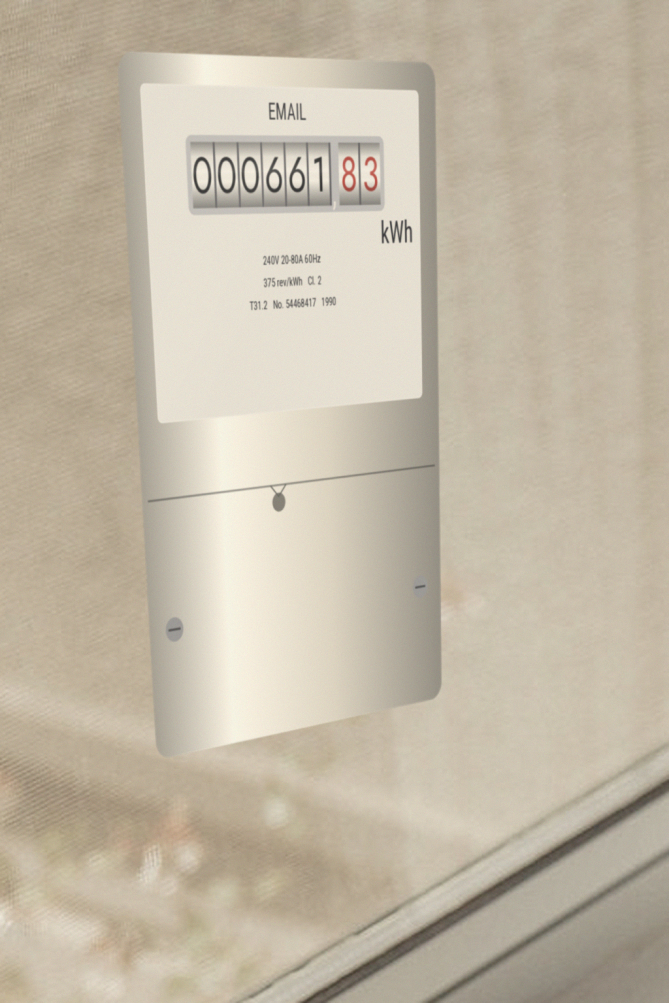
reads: 661.83
